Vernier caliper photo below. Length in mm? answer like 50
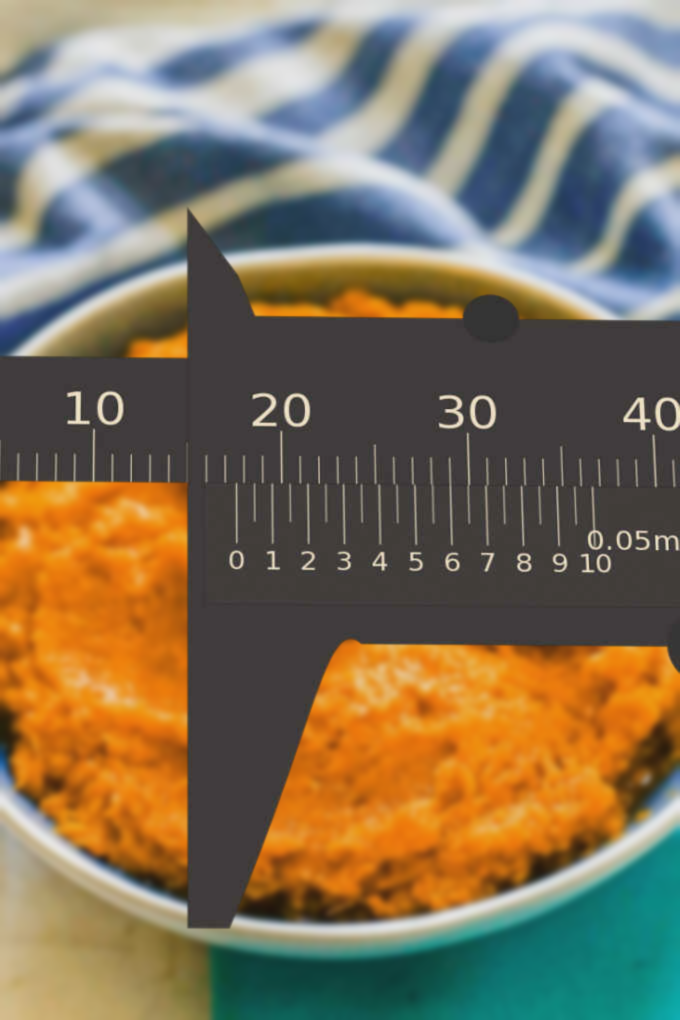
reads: 17.6
